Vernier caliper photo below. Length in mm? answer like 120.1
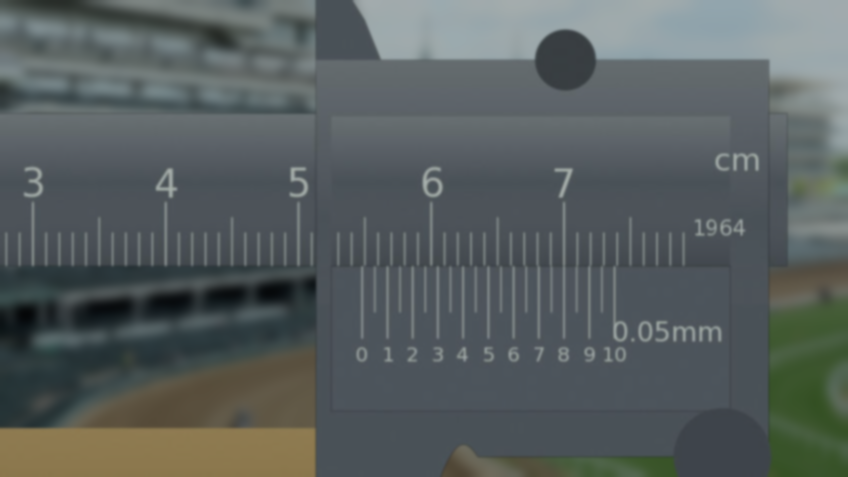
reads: 54.8
